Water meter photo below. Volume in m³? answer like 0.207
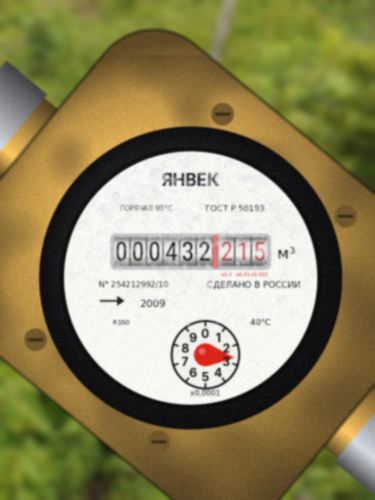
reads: 432.2152
